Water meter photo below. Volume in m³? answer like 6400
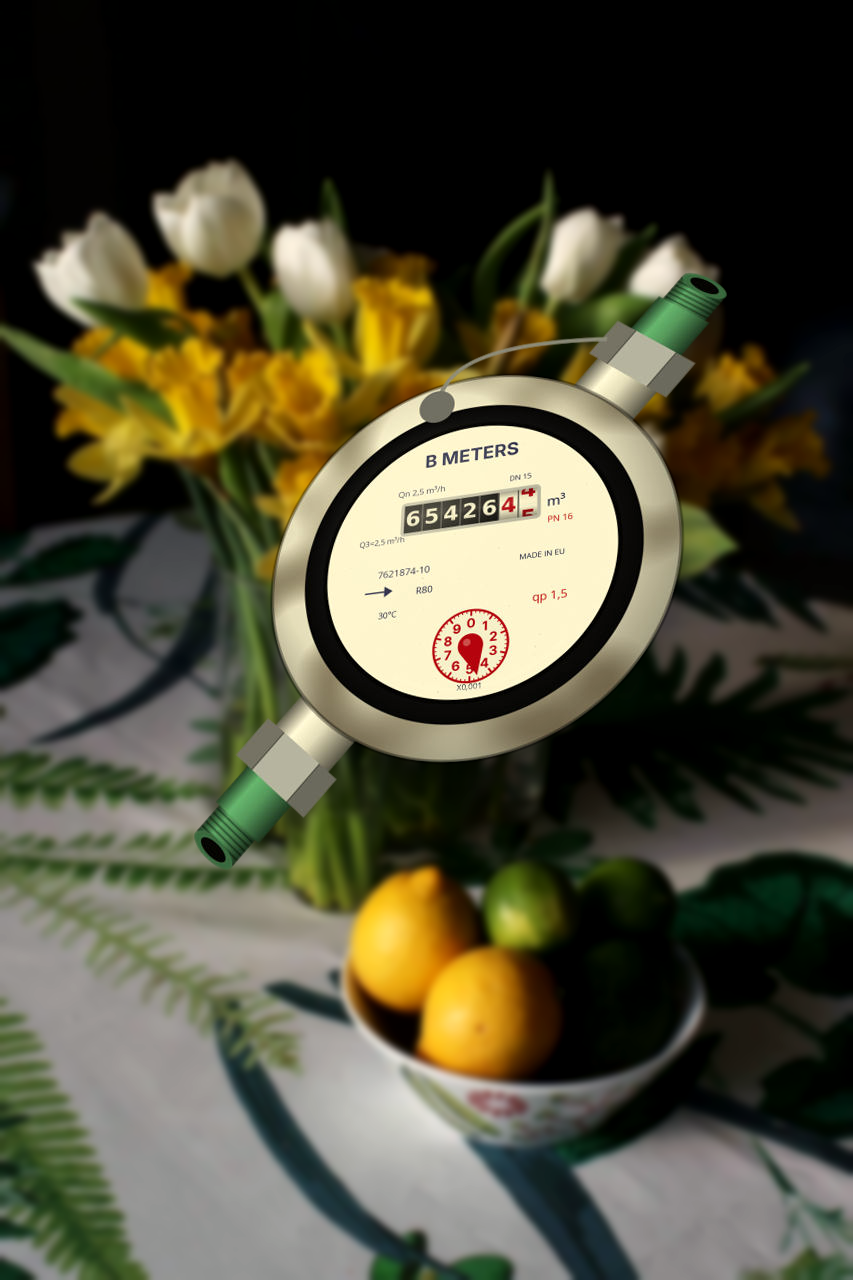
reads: 65426.444
